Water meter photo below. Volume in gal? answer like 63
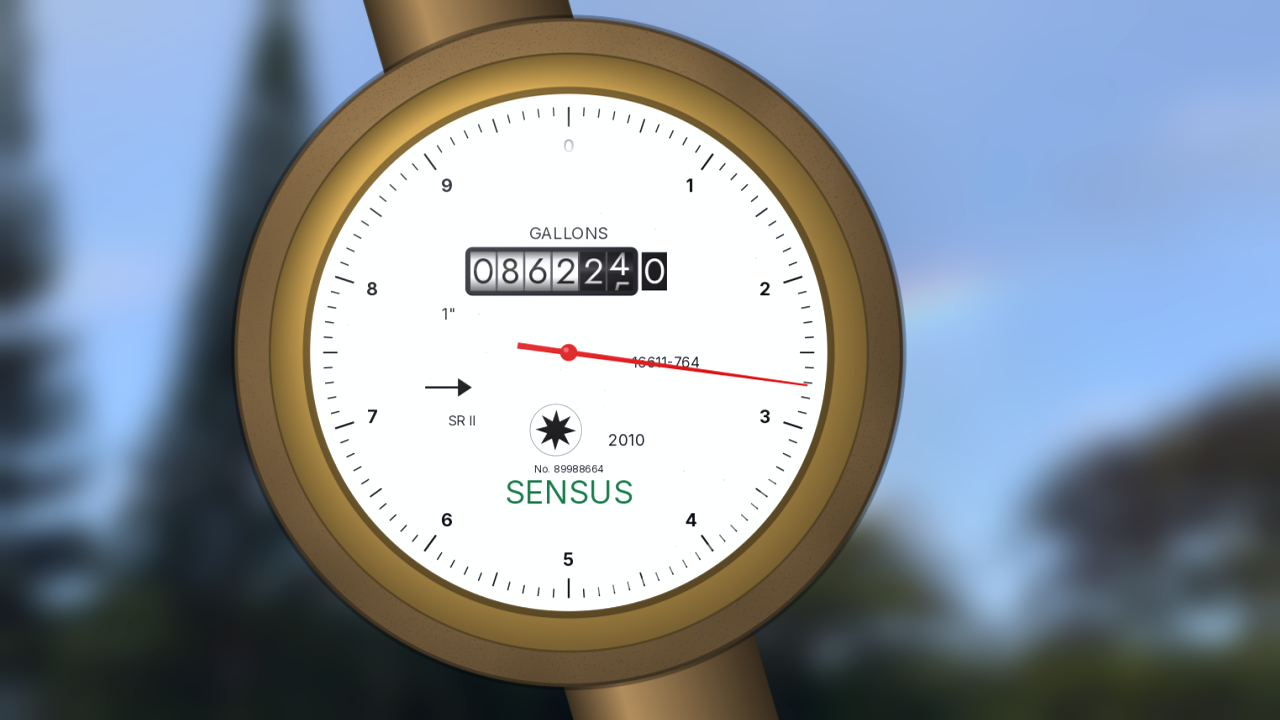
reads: 862242.7
